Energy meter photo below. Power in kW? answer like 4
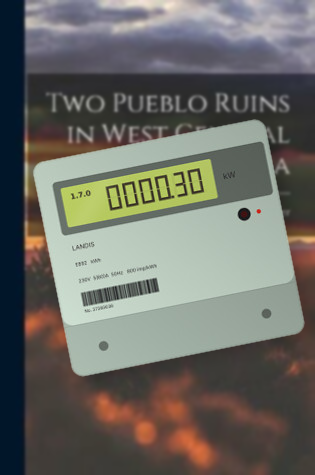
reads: 0.30
